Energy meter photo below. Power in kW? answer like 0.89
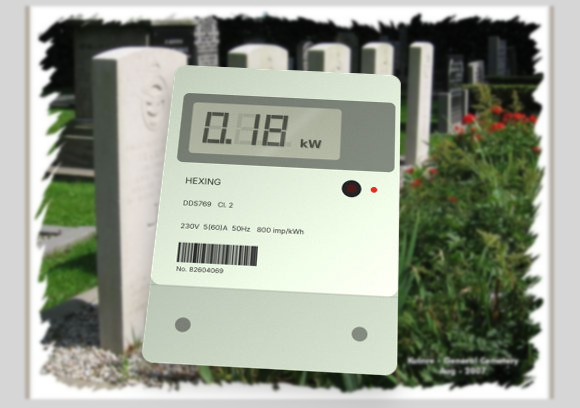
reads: 0.18
